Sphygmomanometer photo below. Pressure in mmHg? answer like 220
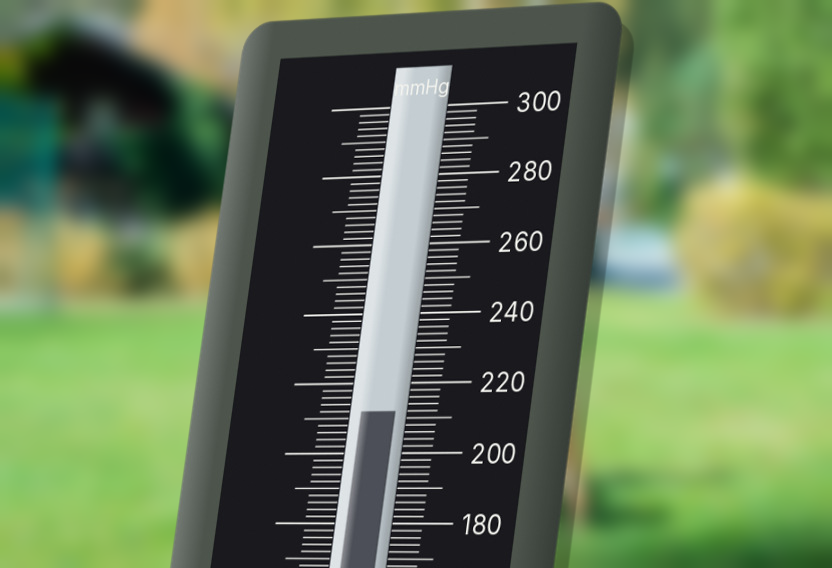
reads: 212
